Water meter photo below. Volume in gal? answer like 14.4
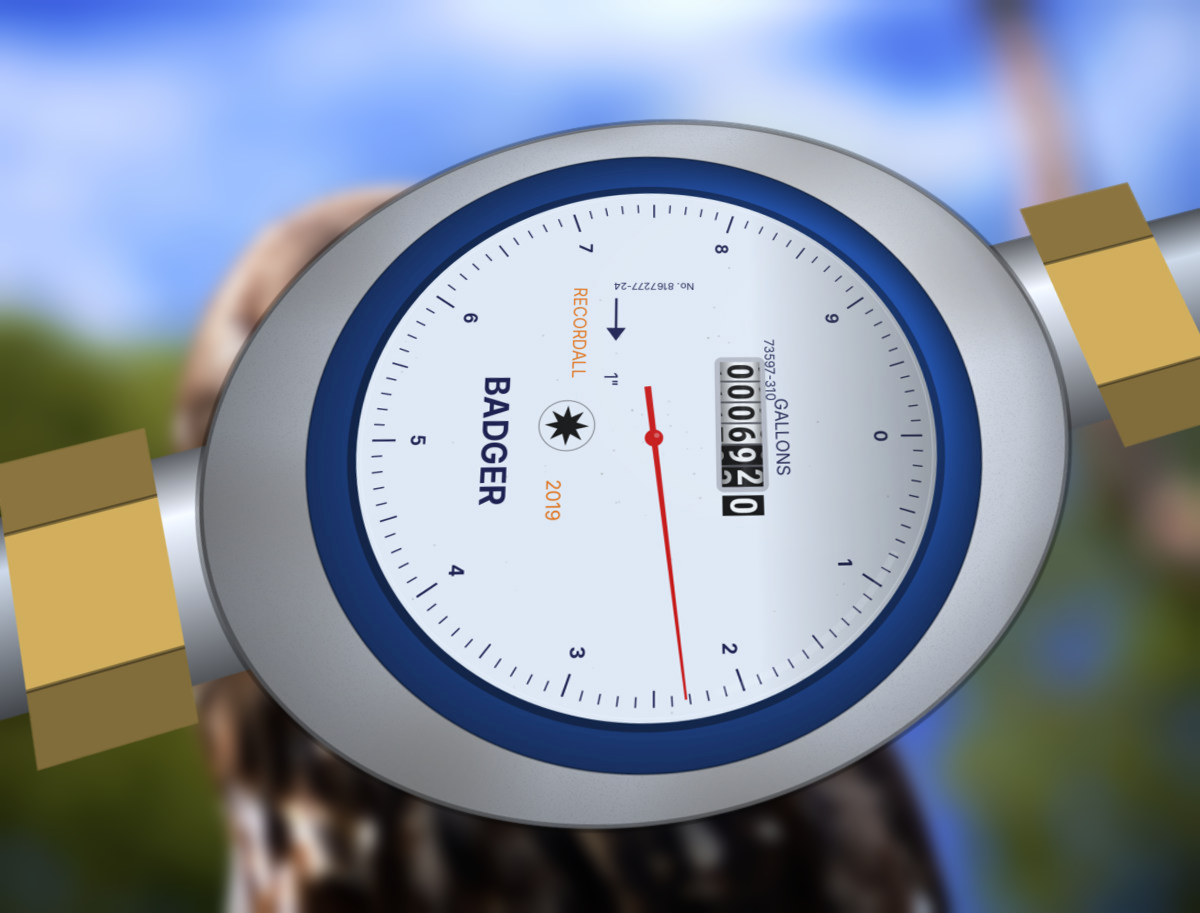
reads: 6922.3
